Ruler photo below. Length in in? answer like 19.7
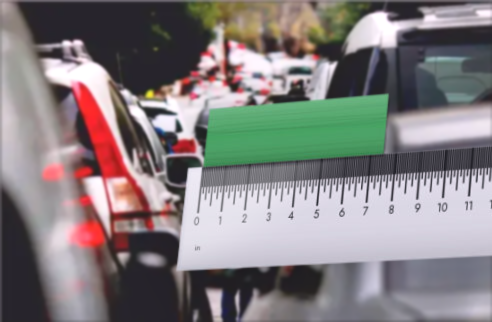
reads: 7.5
